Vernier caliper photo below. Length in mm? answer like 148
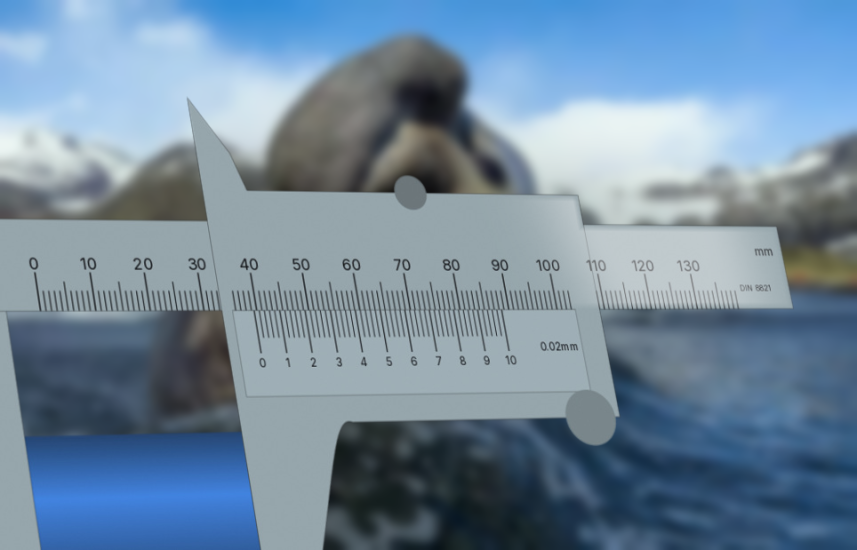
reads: 39.5
